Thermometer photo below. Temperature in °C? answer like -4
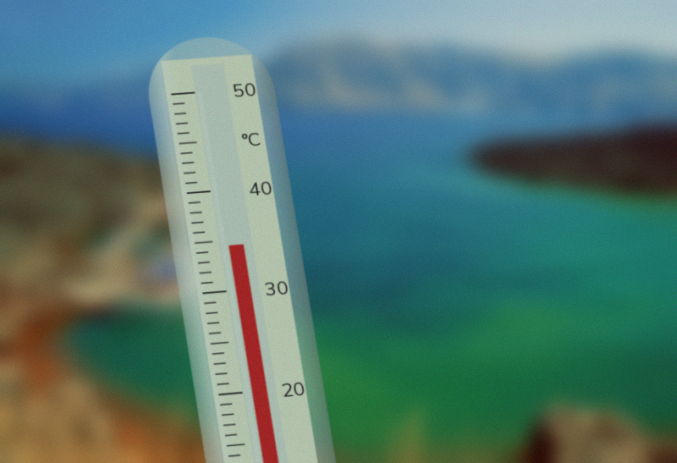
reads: 34.5
